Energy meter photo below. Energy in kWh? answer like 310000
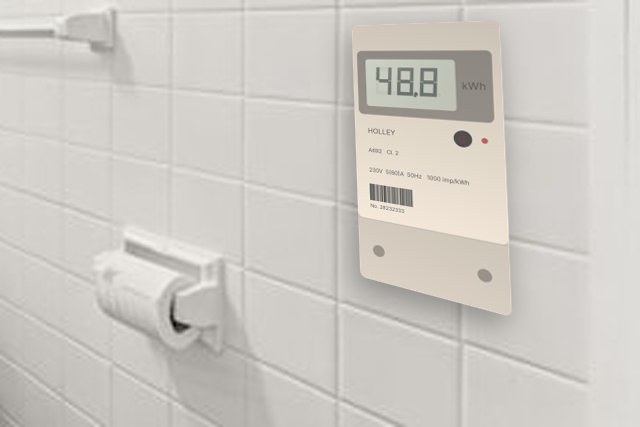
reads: 48.8
